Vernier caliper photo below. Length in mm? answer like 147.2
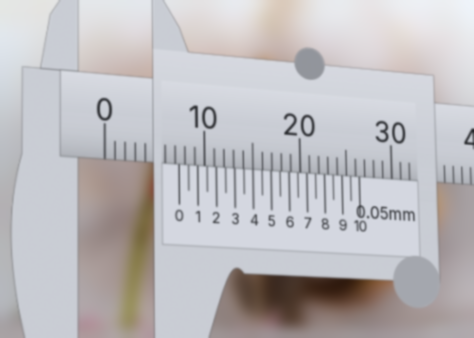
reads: 7.4
